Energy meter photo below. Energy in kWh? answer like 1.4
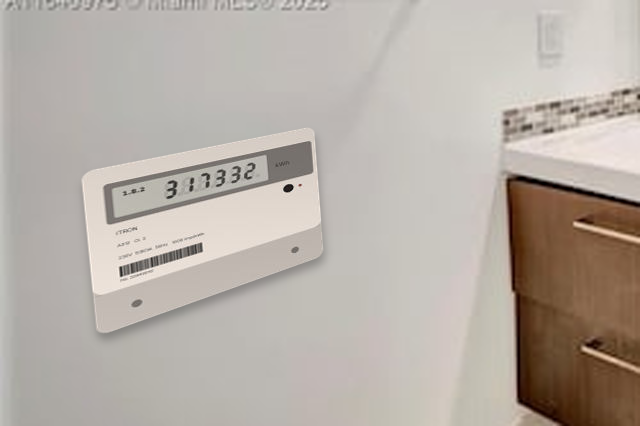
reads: 317332
